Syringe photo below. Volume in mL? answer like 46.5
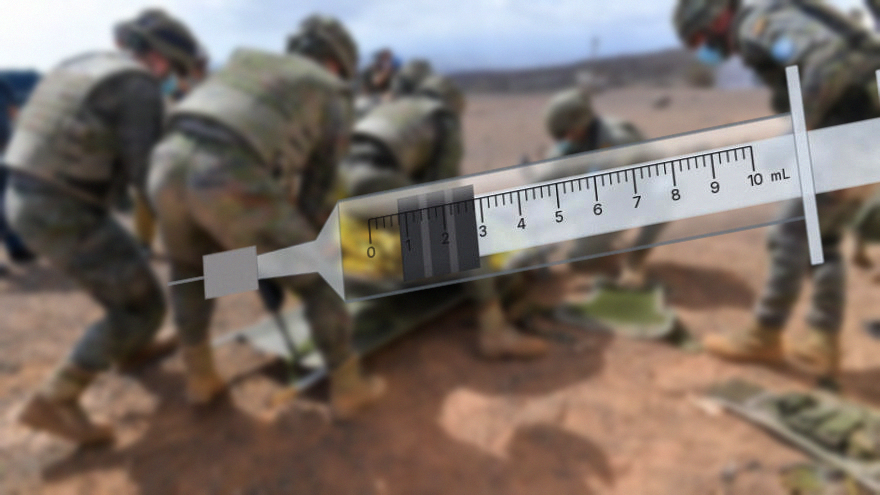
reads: 0.8
